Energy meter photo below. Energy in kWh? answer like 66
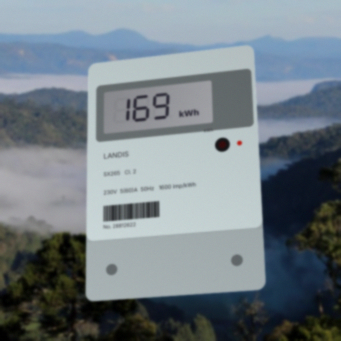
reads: 169
